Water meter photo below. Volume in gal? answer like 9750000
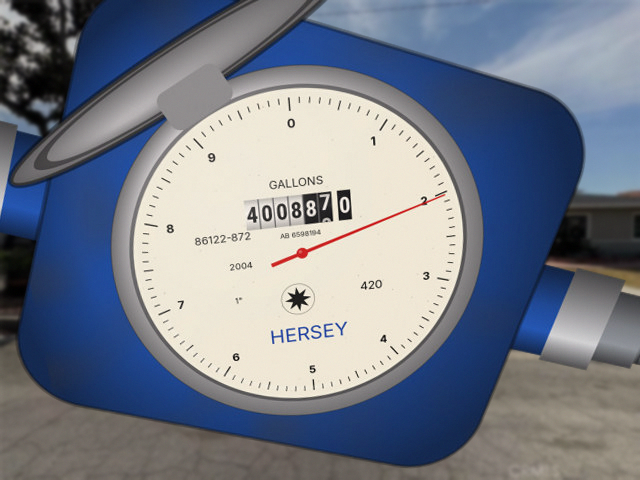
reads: 4008872.0
